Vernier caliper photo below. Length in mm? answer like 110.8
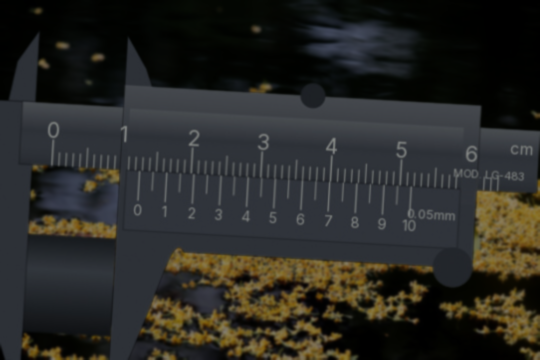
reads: 12.6
